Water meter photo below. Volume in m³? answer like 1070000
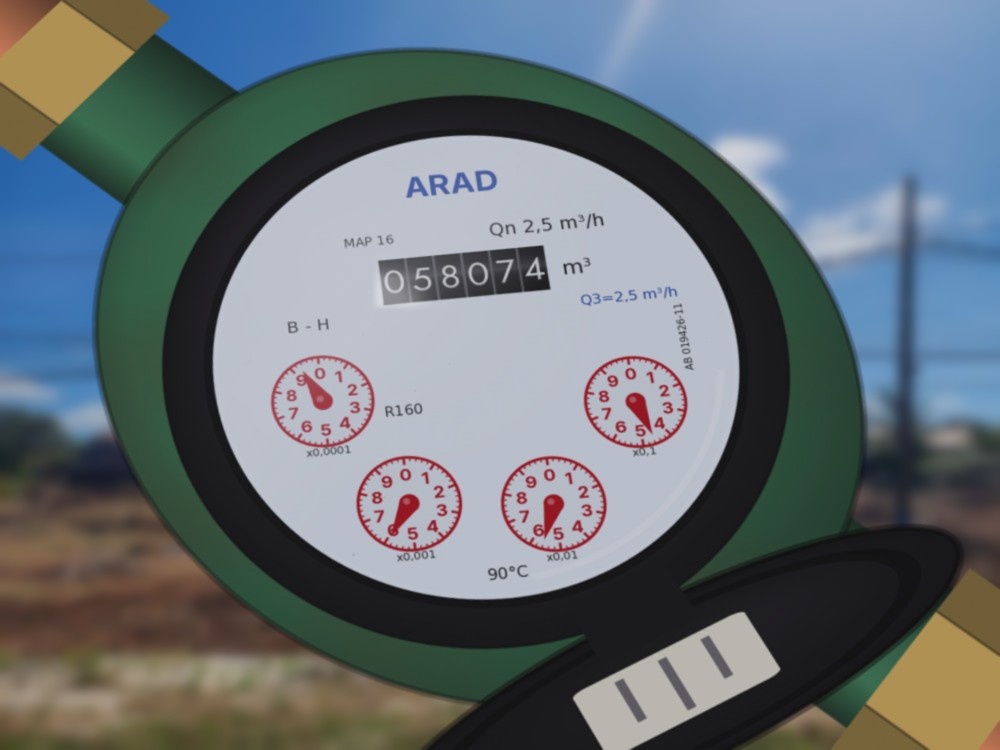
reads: 58074.4559
